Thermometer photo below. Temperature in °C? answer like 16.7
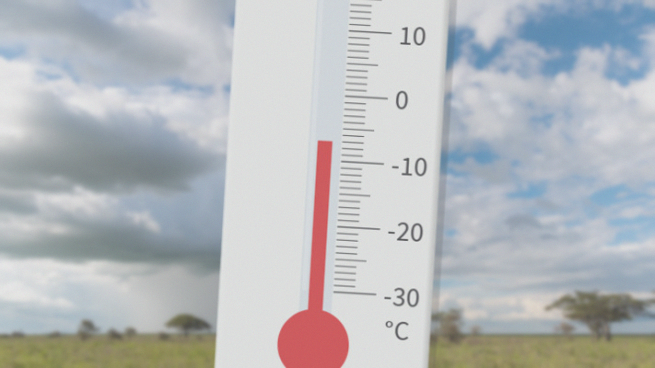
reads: -7
